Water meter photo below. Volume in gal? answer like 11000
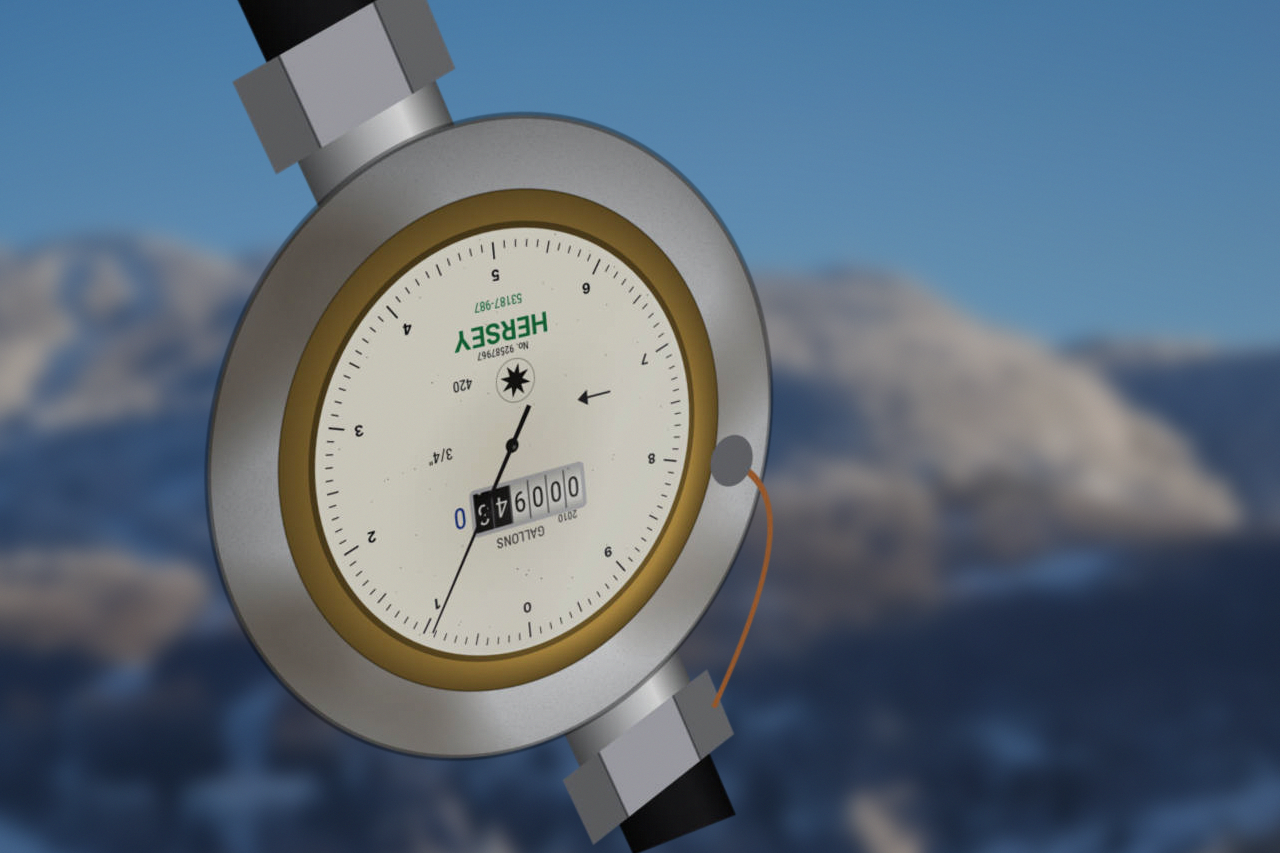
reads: 9430.9
